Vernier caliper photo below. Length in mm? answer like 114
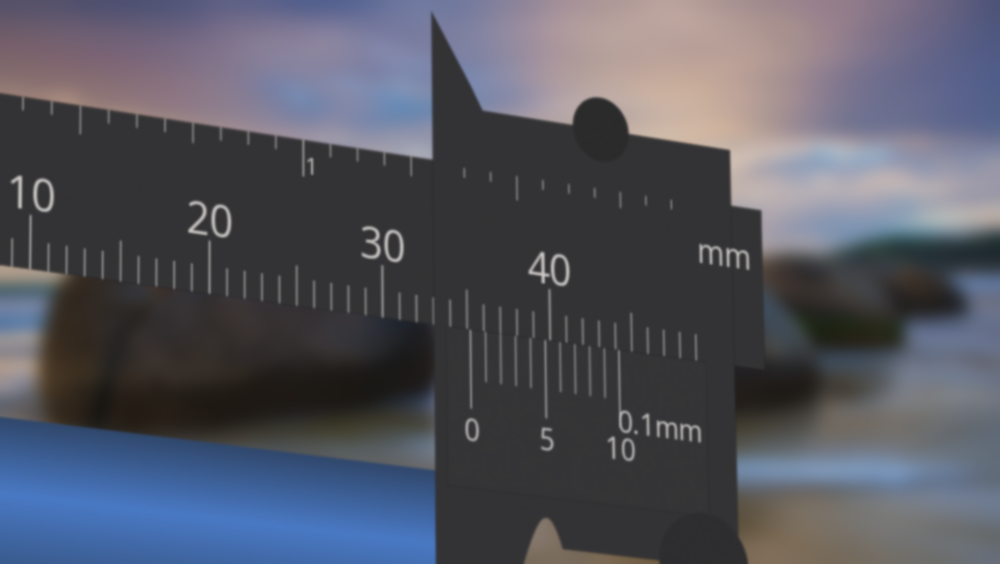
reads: 35.2
